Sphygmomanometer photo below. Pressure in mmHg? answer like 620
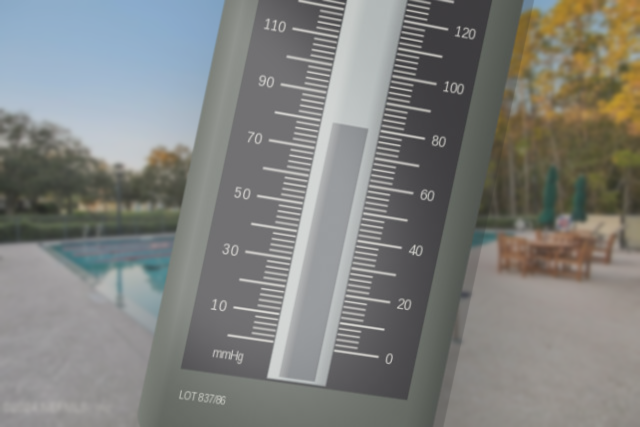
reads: 80
